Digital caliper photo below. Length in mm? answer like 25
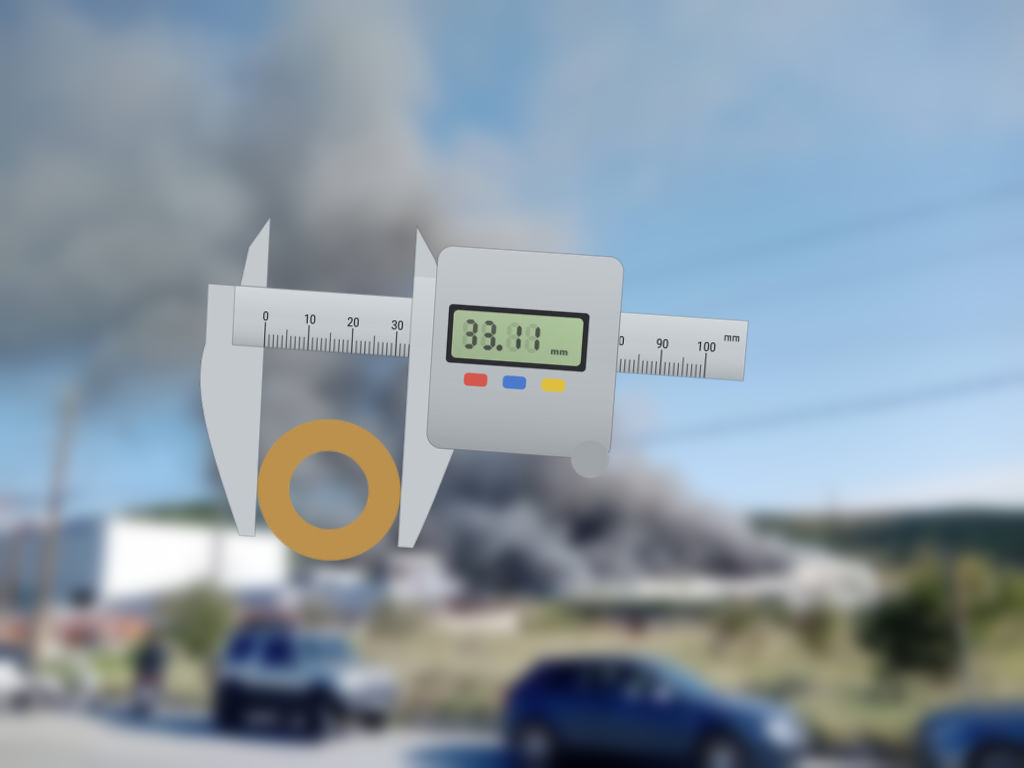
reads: 33.11
